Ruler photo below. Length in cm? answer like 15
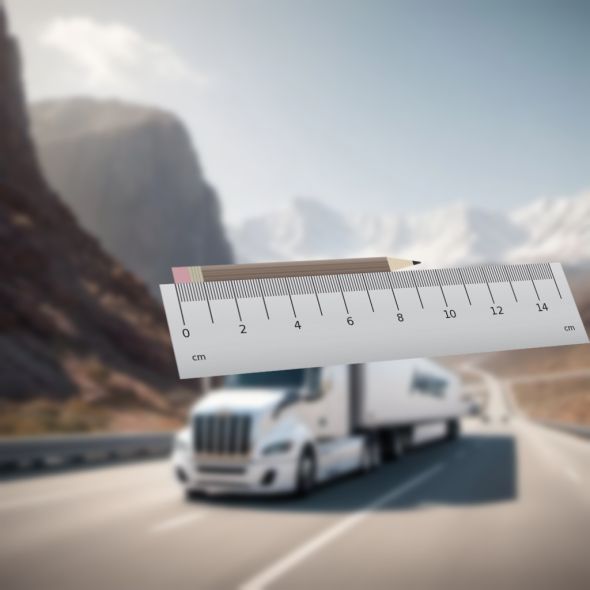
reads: 9.5
